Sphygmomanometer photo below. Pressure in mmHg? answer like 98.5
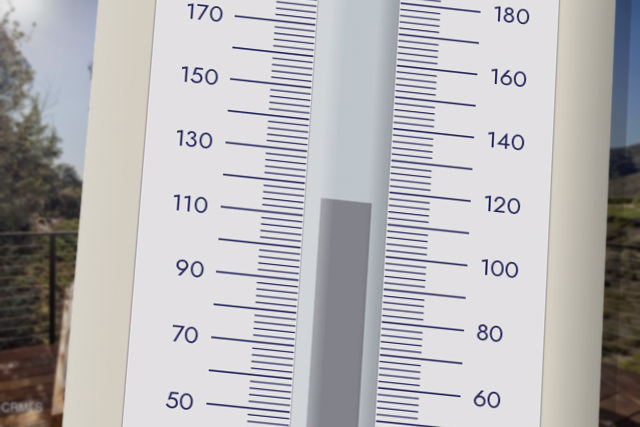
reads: 116
